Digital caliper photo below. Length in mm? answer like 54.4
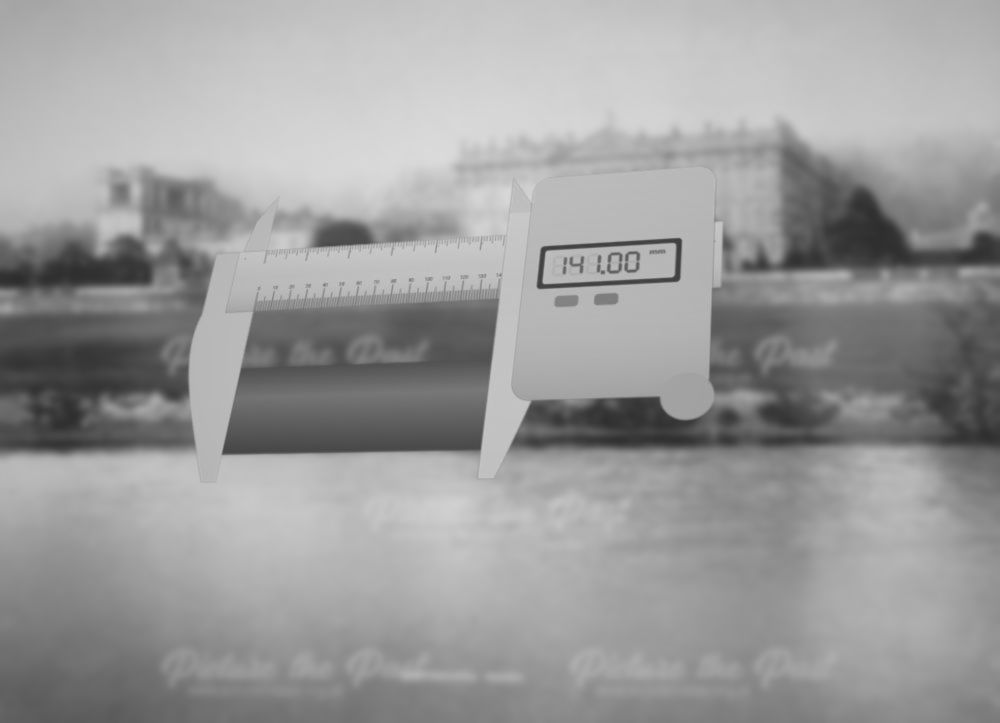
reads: 141.00
